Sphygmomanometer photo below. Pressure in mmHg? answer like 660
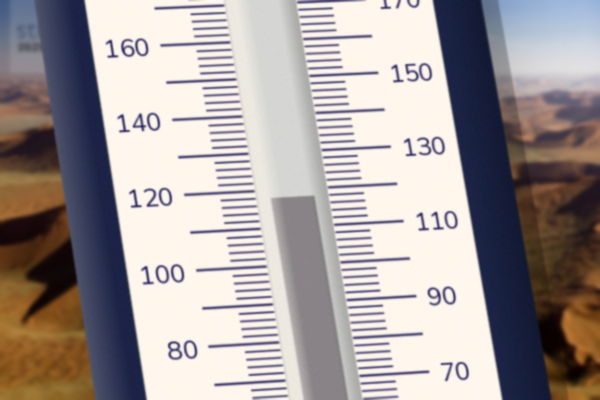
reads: 118
